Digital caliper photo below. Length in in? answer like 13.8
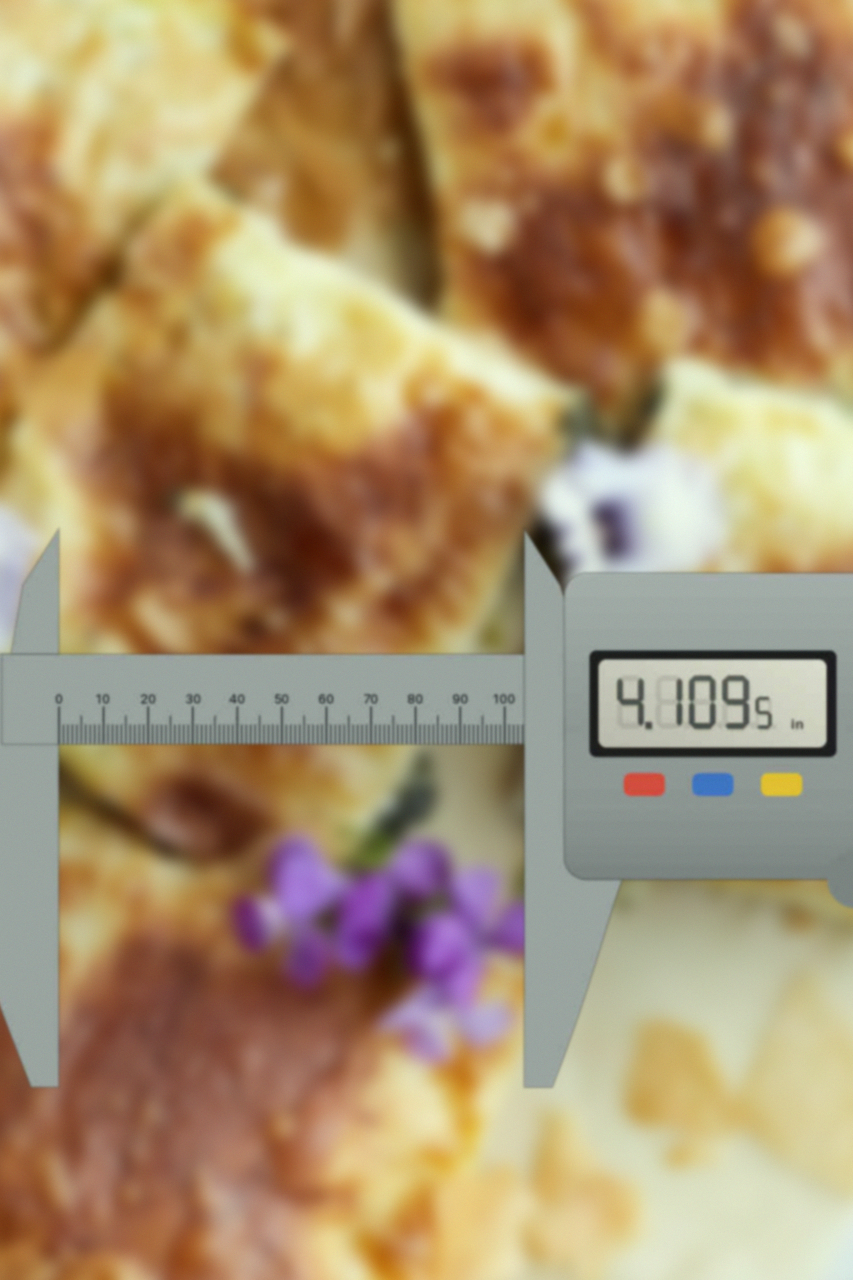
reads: 4.1095
